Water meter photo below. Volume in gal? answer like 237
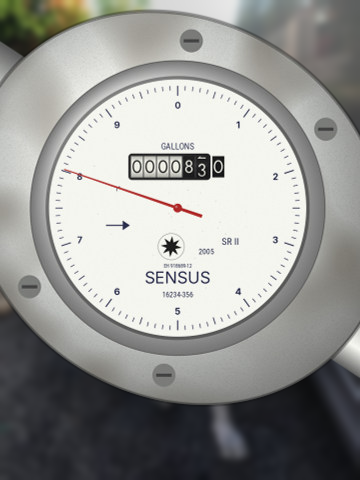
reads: 828.0
